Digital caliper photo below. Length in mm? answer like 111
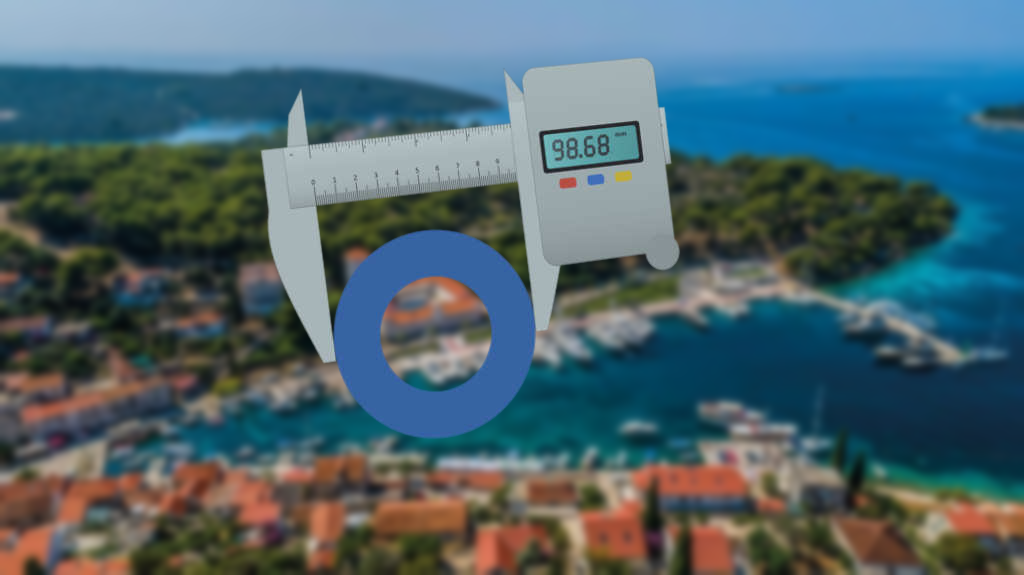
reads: 98.68
